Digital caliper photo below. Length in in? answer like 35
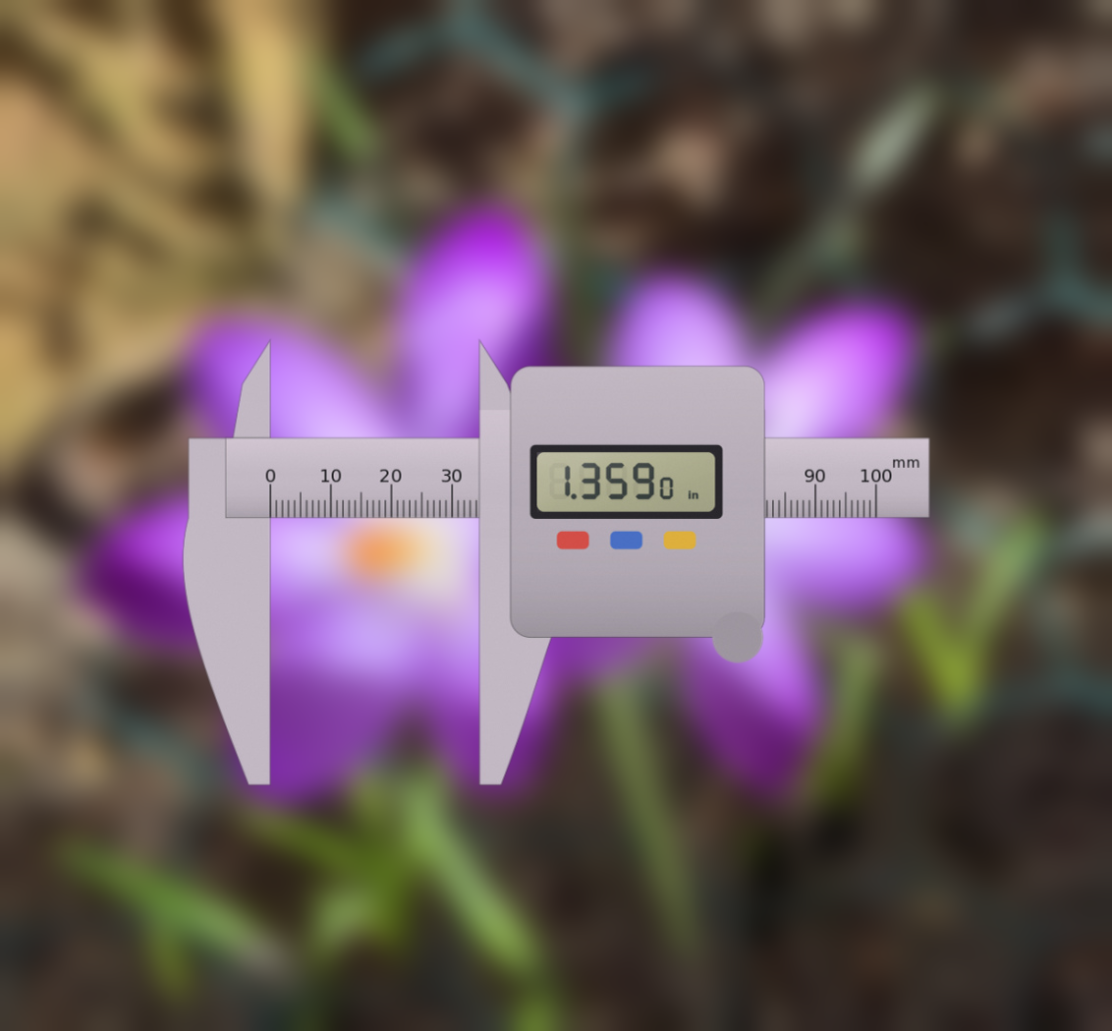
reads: 1.3590
